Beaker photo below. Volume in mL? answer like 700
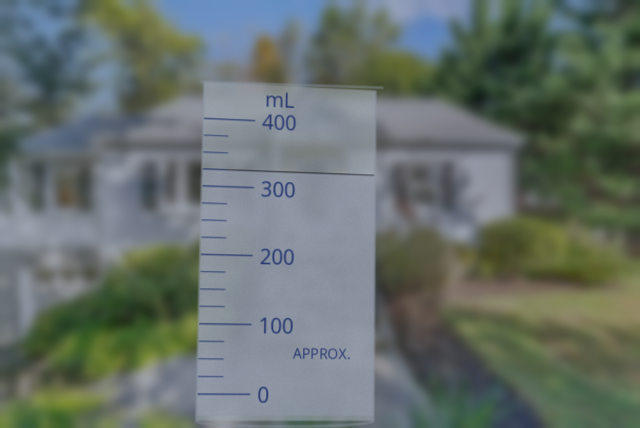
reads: 325
